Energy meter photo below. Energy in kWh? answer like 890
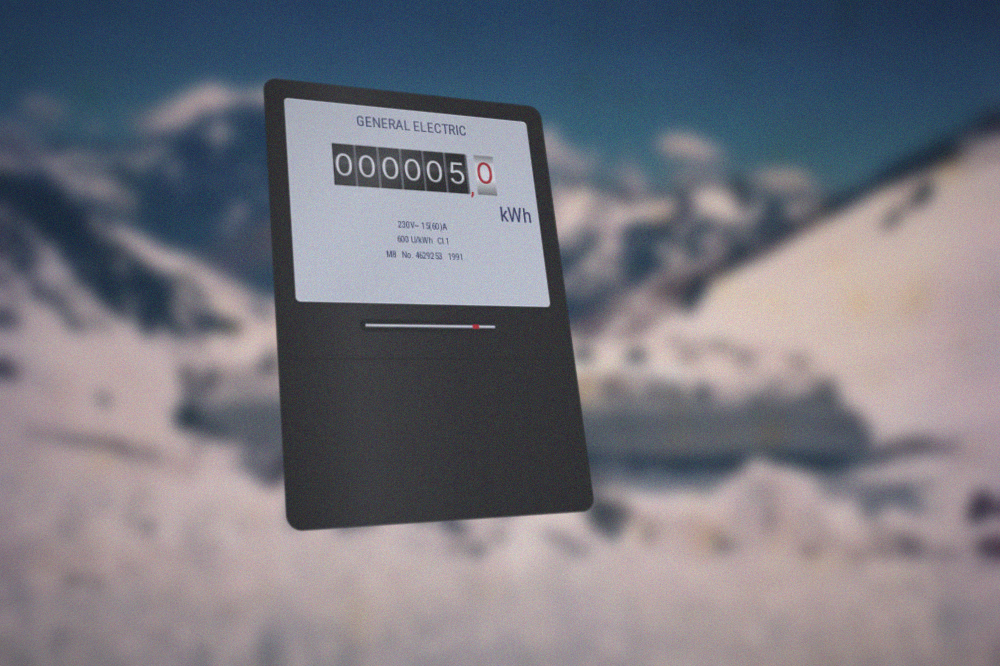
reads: 5.0
